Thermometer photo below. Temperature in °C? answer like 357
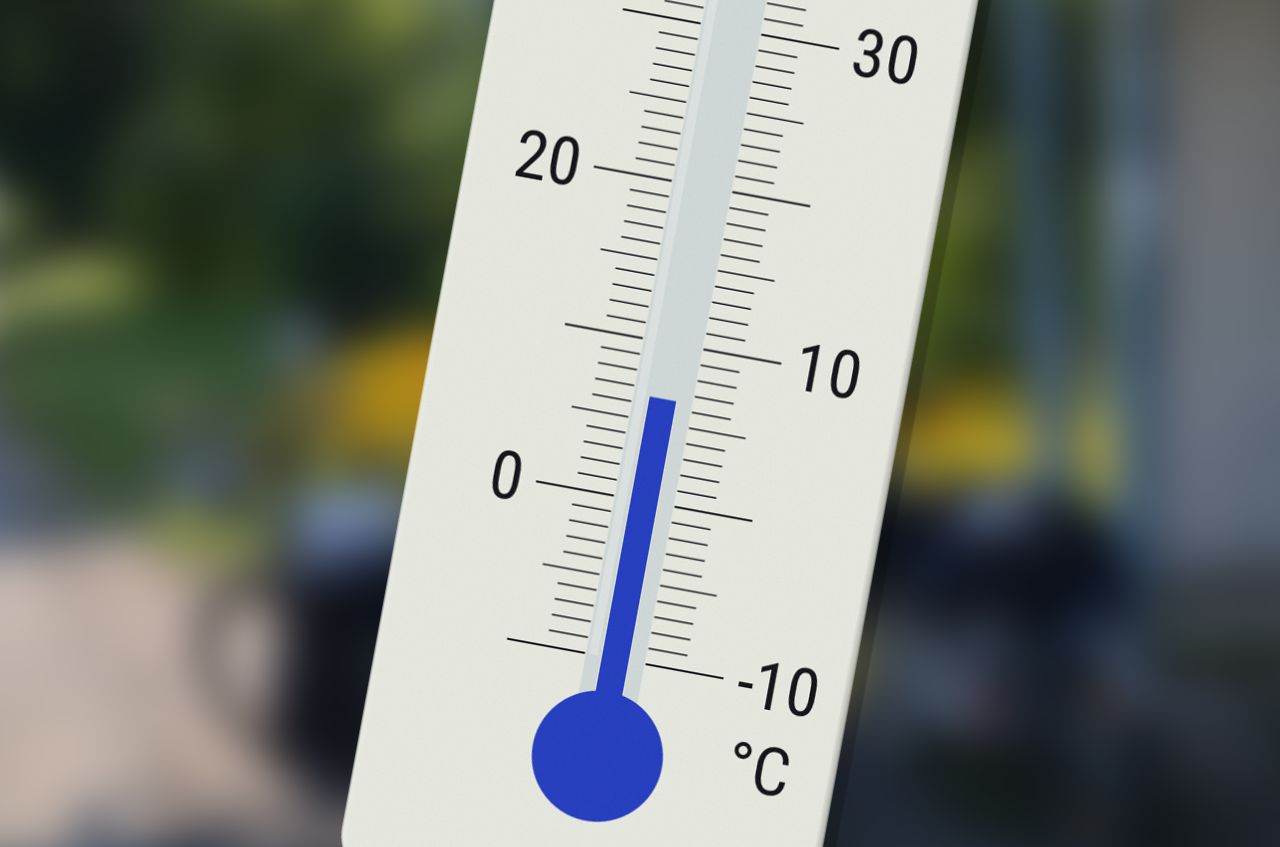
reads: 6.5
